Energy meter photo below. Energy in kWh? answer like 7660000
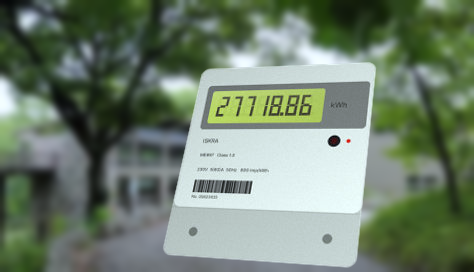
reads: 27718.86
